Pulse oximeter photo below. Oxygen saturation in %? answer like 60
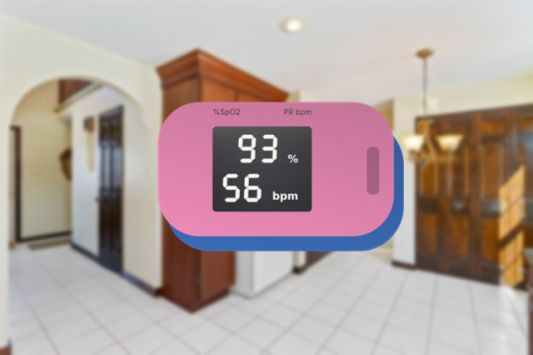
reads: 93
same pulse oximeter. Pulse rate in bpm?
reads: 56
